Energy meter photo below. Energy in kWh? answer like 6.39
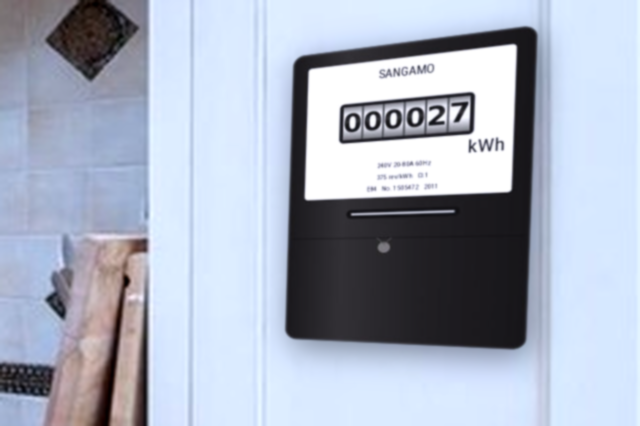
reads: 27
